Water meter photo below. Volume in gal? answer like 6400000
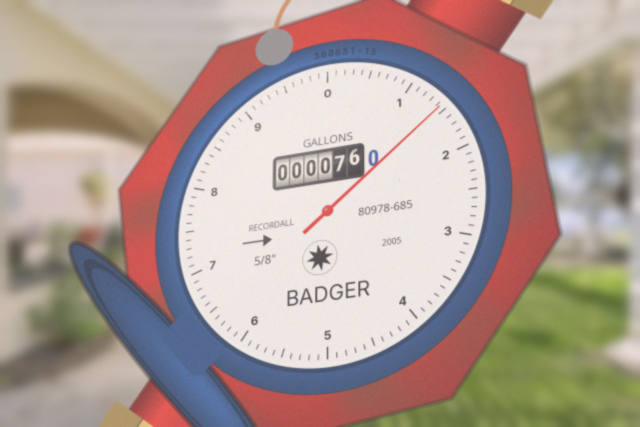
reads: 761.4
